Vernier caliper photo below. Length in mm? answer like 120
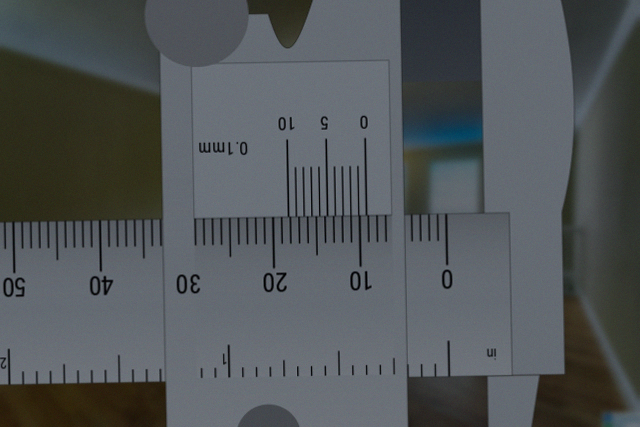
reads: 9.2
